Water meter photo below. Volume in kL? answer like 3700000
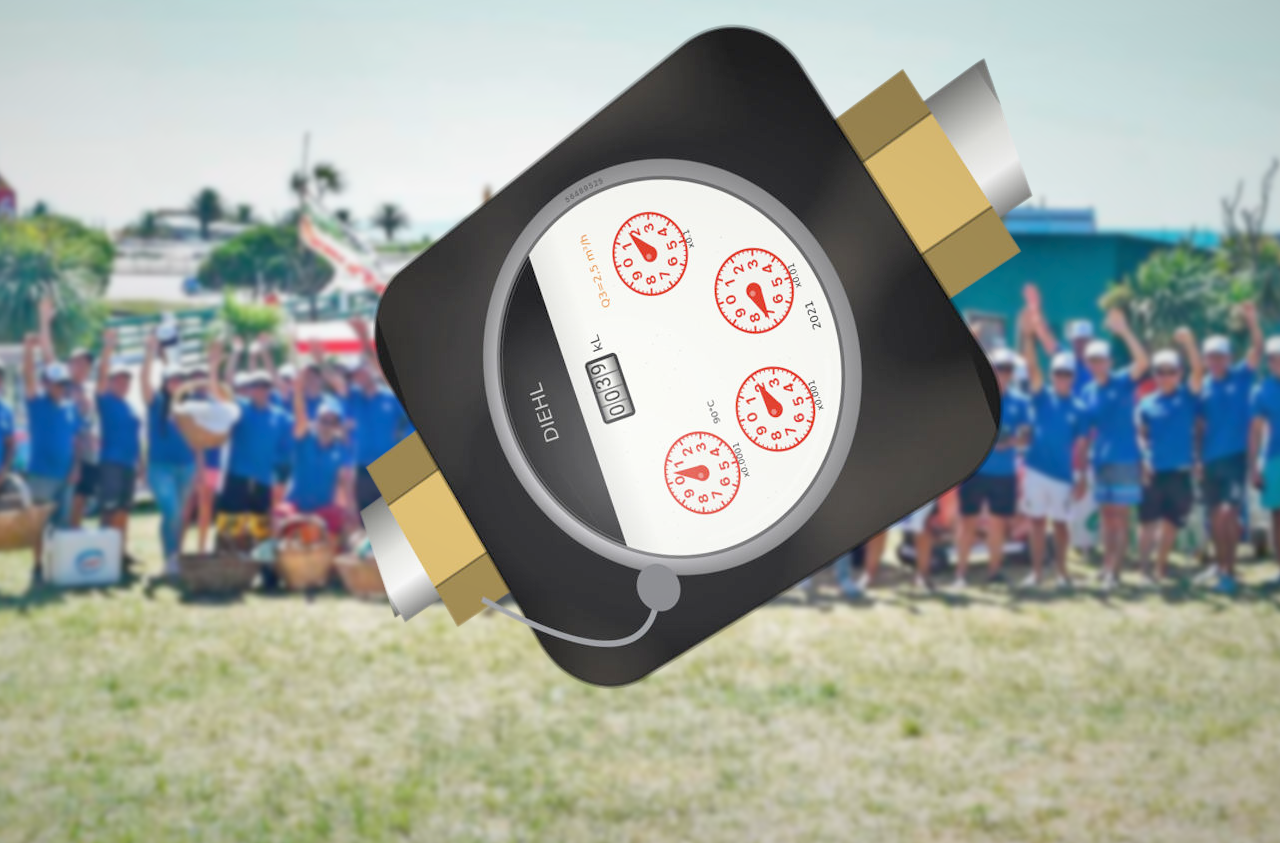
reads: 39.1720
